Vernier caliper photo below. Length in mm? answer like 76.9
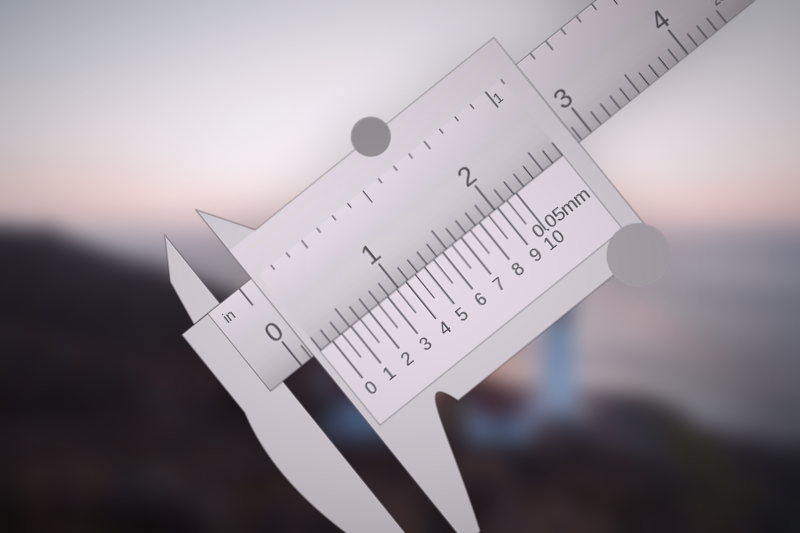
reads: 3.2
